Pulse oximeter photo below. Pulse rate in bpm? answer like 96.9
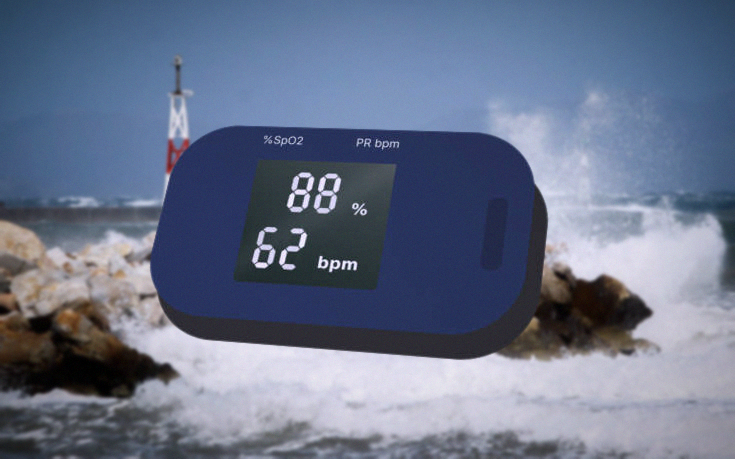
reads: 62
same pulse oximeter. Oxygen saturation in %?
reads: 88
